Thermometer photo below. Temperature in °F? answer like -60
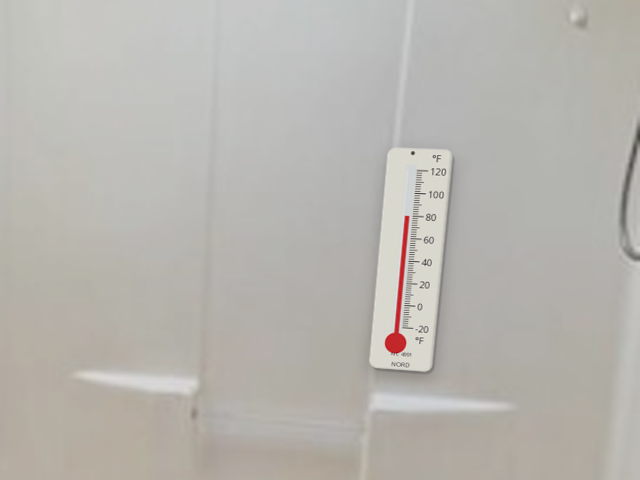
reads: 80
